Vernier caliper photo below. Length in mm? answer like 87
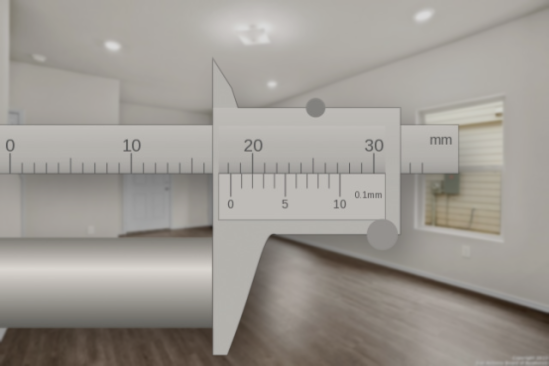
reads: 18.2
